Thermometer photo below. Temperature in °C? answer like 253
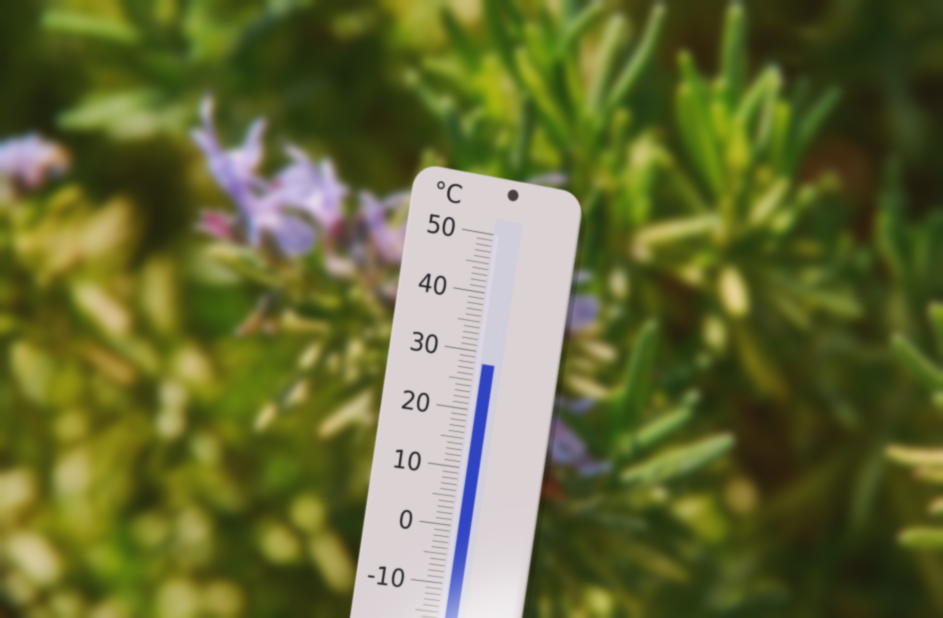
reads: 28
